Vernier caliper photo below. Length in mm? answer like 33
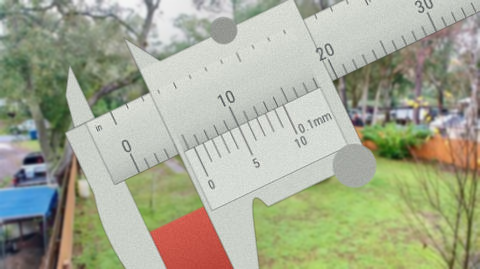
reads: 5.5
